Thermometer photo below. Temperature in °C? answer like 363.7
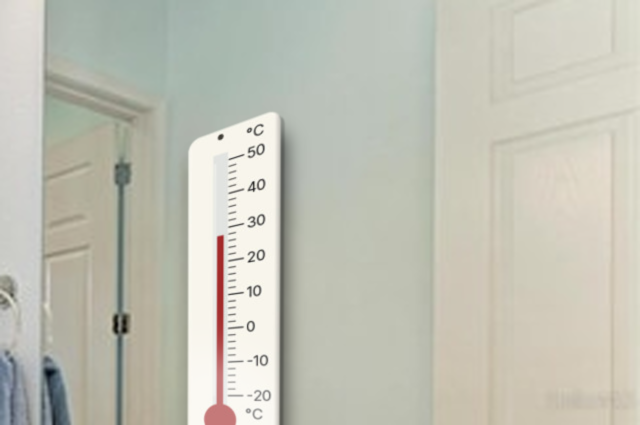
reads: 28
